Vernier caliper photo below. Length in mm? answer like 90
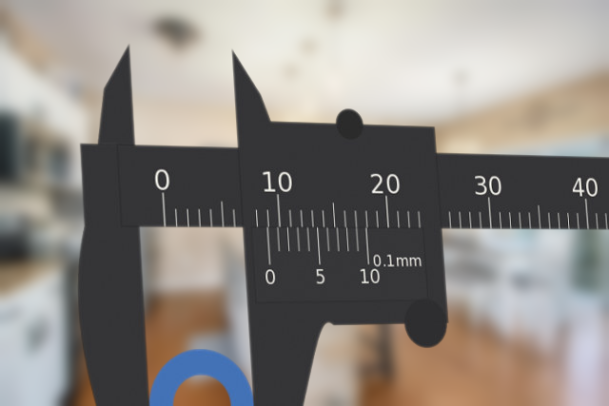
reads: 8.9
